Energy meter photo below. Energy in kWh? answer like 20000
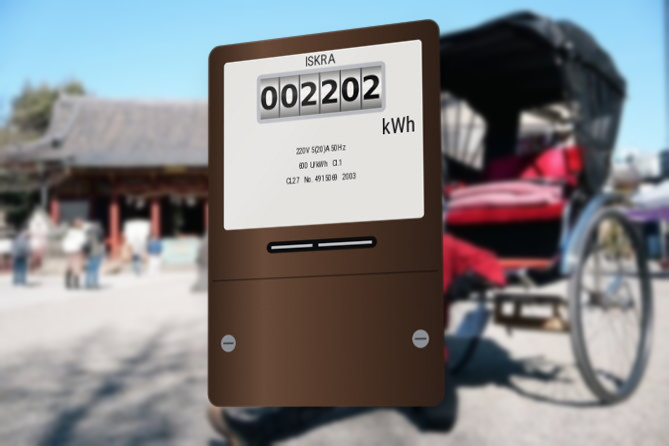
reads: 2202
